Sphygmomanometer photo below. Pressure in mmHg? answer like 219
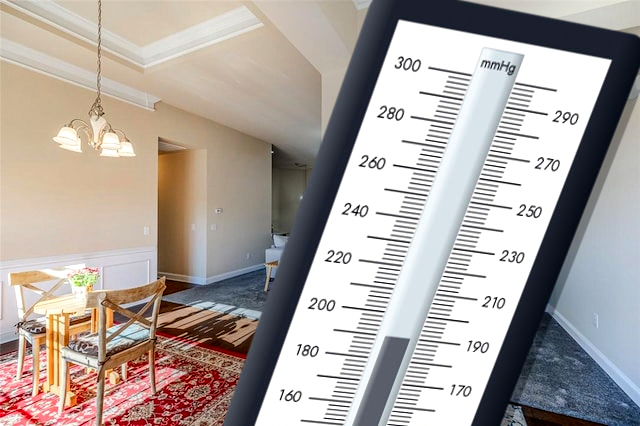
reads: 190
